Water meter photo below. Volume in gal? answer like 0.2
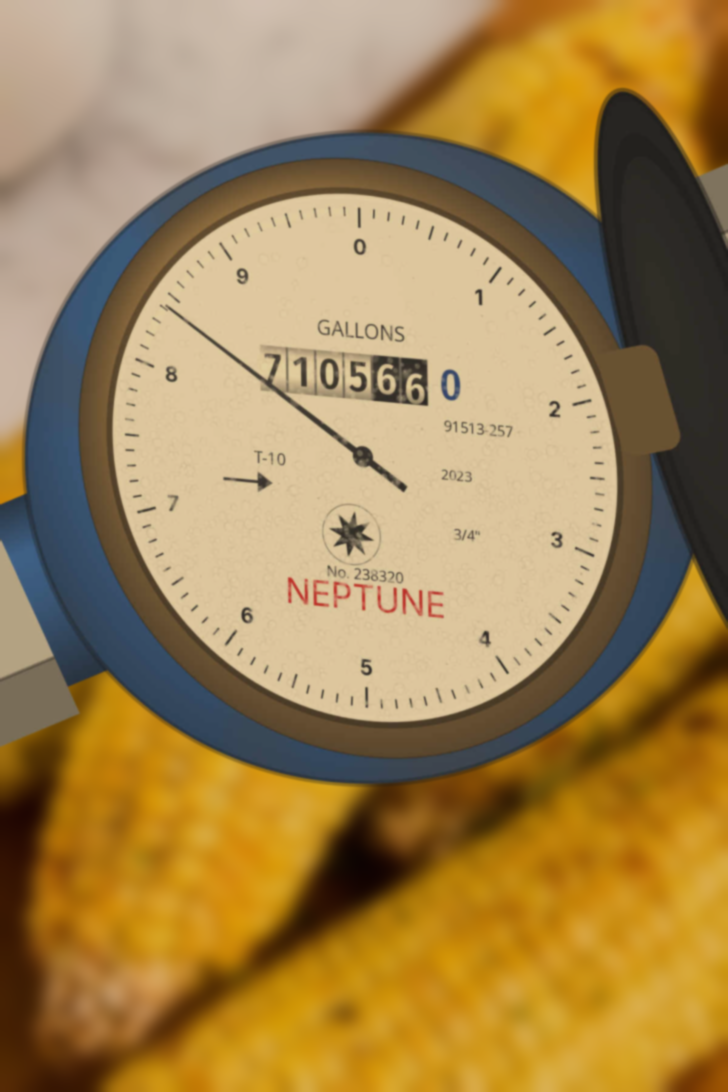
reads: 7105658.4
